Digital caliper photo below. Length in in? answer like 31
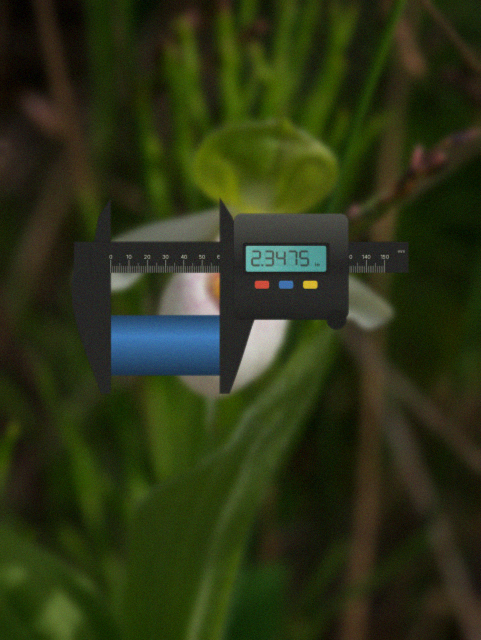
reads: 2.3475
